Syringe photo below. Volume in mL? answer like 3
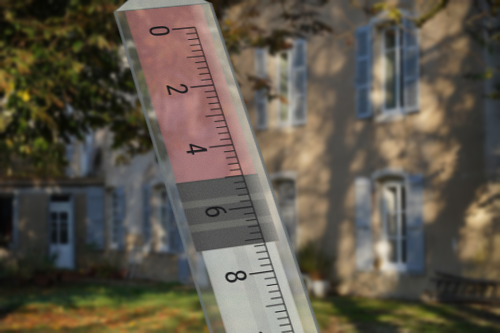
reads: 5
